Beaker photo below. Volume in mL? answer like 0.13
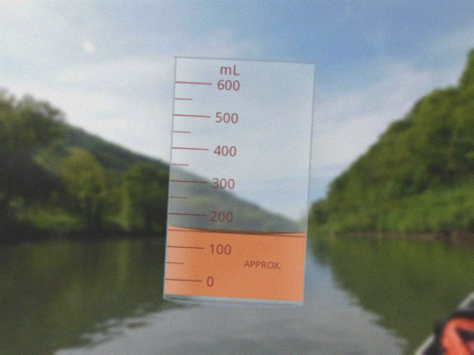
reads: 150
